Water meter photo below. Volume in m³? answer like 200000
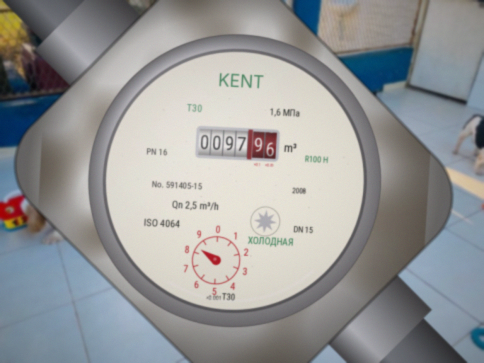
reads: 97.958
